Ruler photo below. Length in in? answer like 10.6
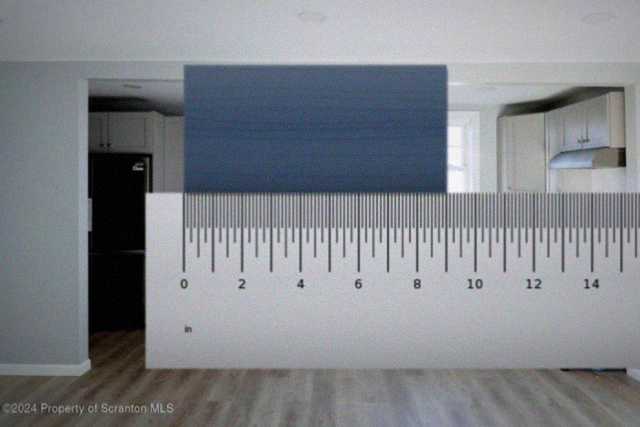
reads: 9
